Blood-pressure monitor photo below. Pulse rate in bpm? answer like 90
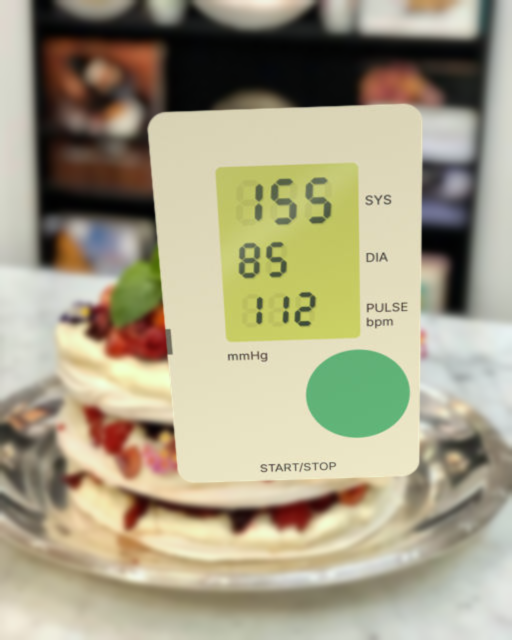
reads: 112
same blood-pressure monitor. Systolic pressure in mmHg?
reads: 155
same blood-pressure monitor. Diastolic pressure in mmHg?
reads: 85
